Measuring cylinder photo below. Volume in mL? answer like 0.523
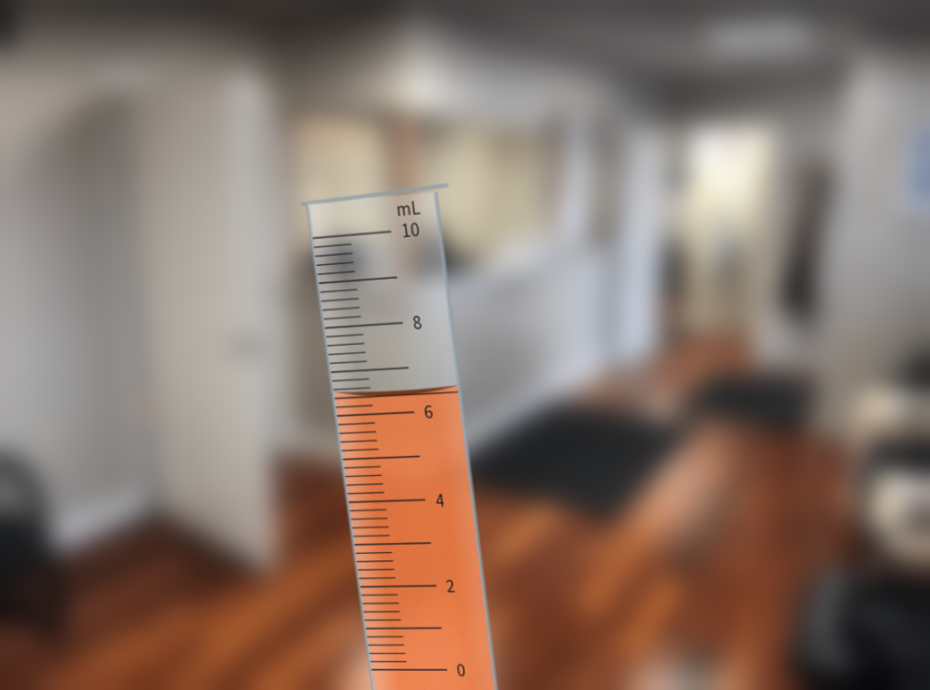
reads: 6.4
